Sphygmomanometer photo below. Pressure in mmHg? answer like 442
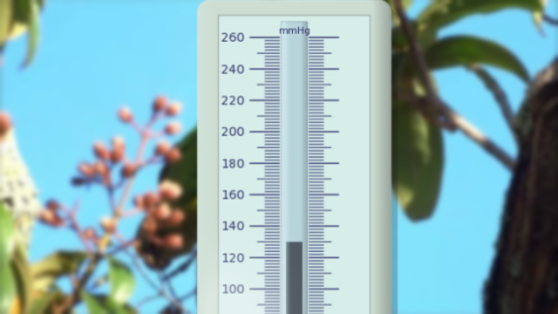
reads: 130
